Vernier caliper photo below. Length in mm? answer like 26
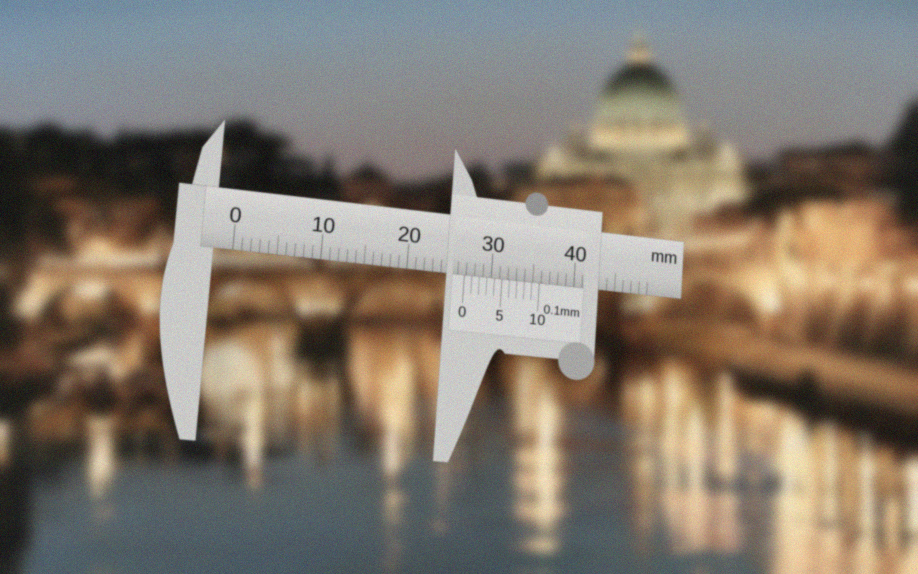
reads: 26.8
